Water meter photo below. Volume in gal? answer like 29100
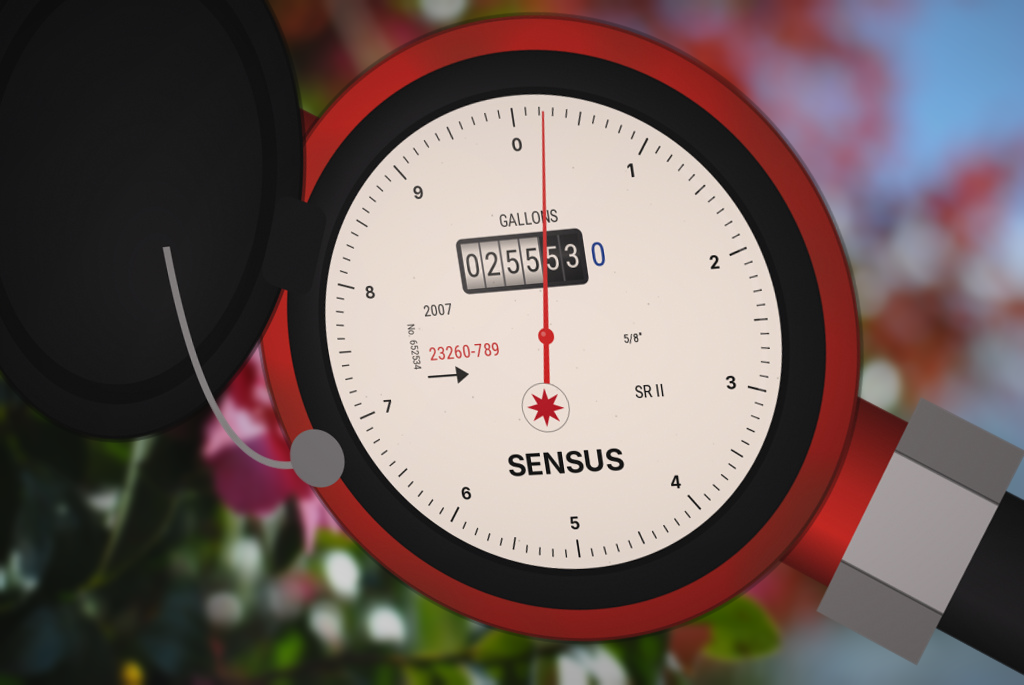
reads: 255530.2
